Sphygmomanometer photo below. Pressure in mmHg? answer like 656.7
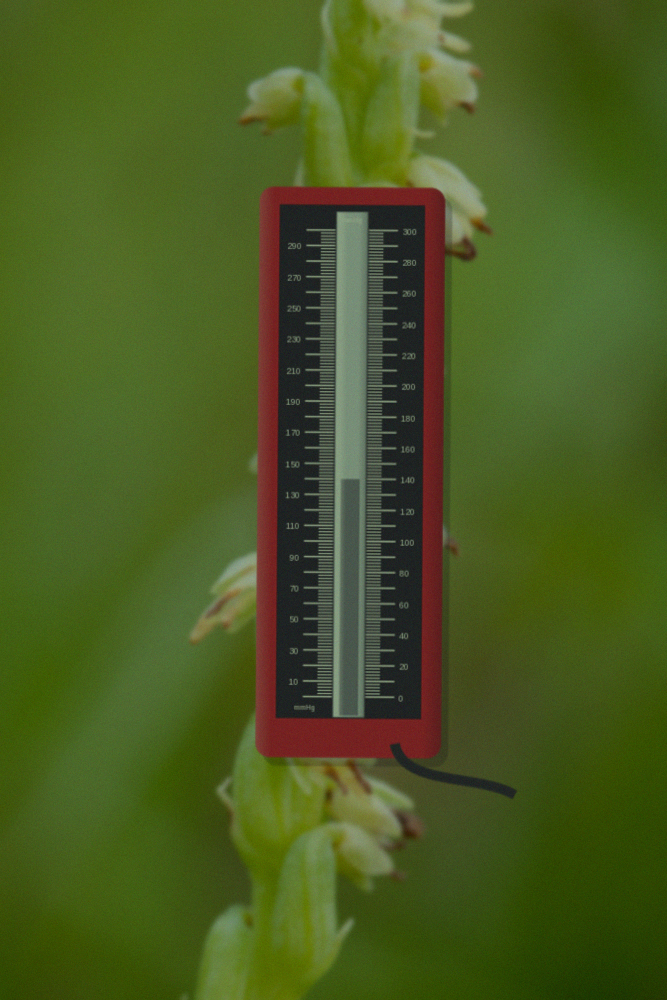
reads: 140
